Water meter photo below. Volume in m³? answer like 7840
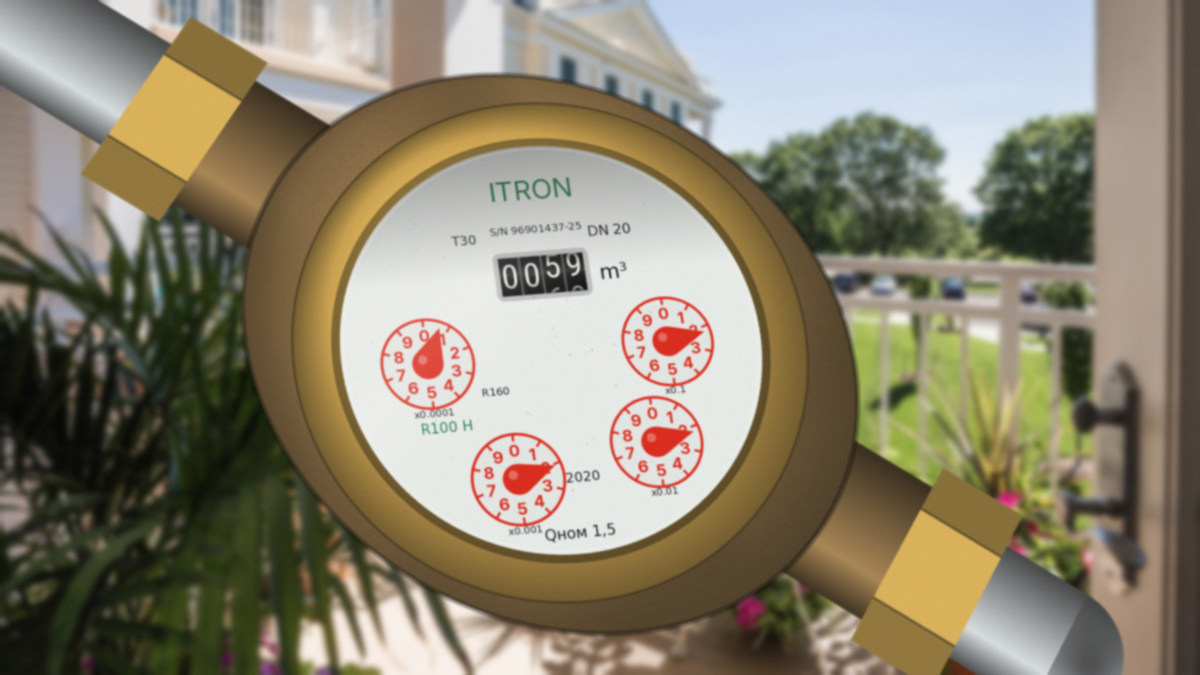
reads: 59.2220
